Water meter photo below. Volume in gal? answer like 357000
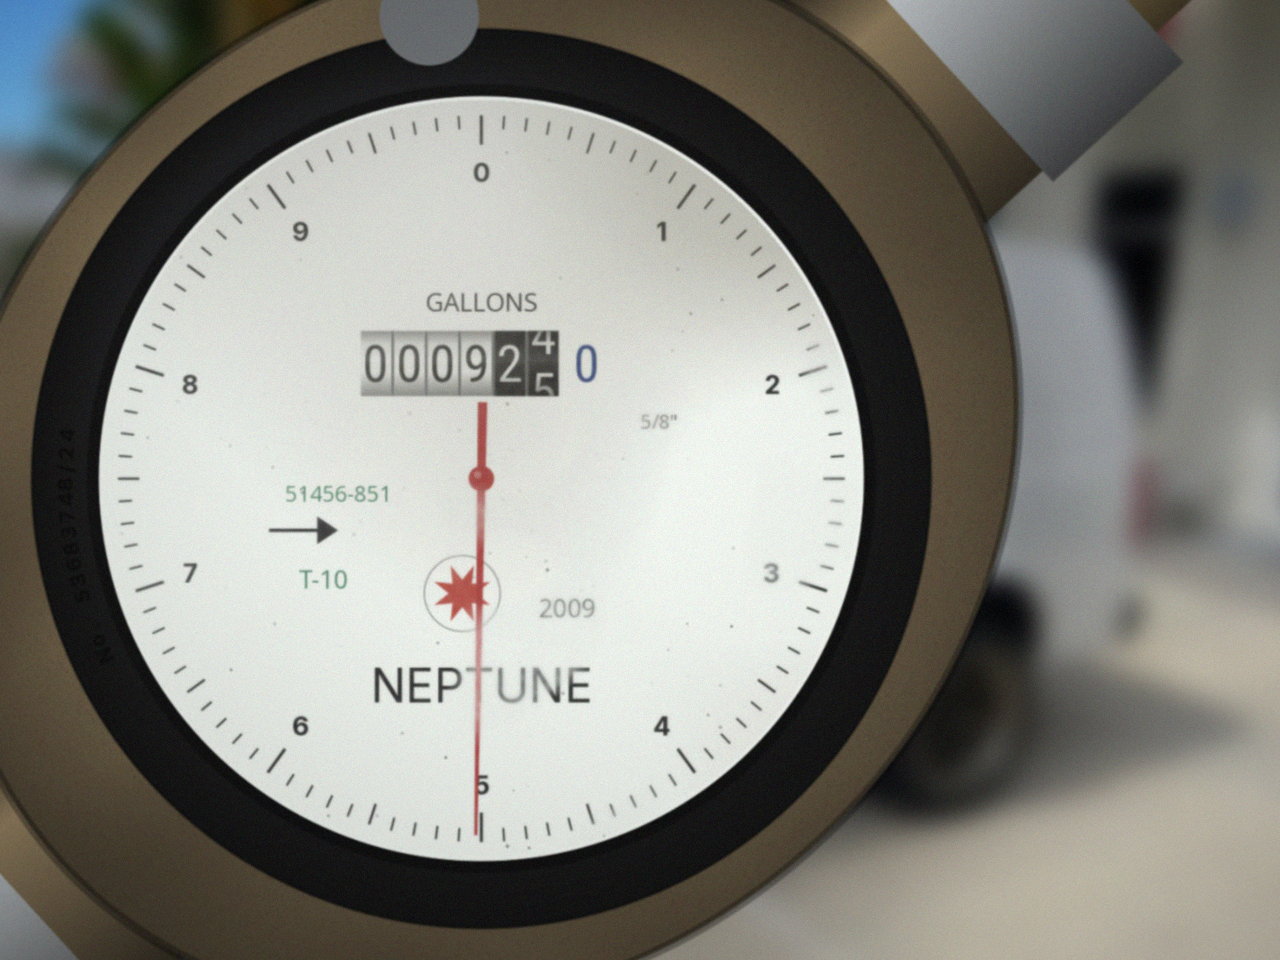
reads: 9245.0
